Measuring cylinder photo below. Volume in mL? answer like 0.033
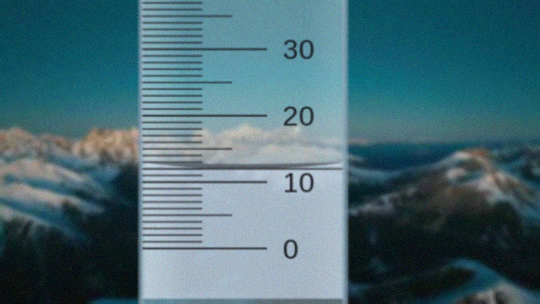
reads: 12
